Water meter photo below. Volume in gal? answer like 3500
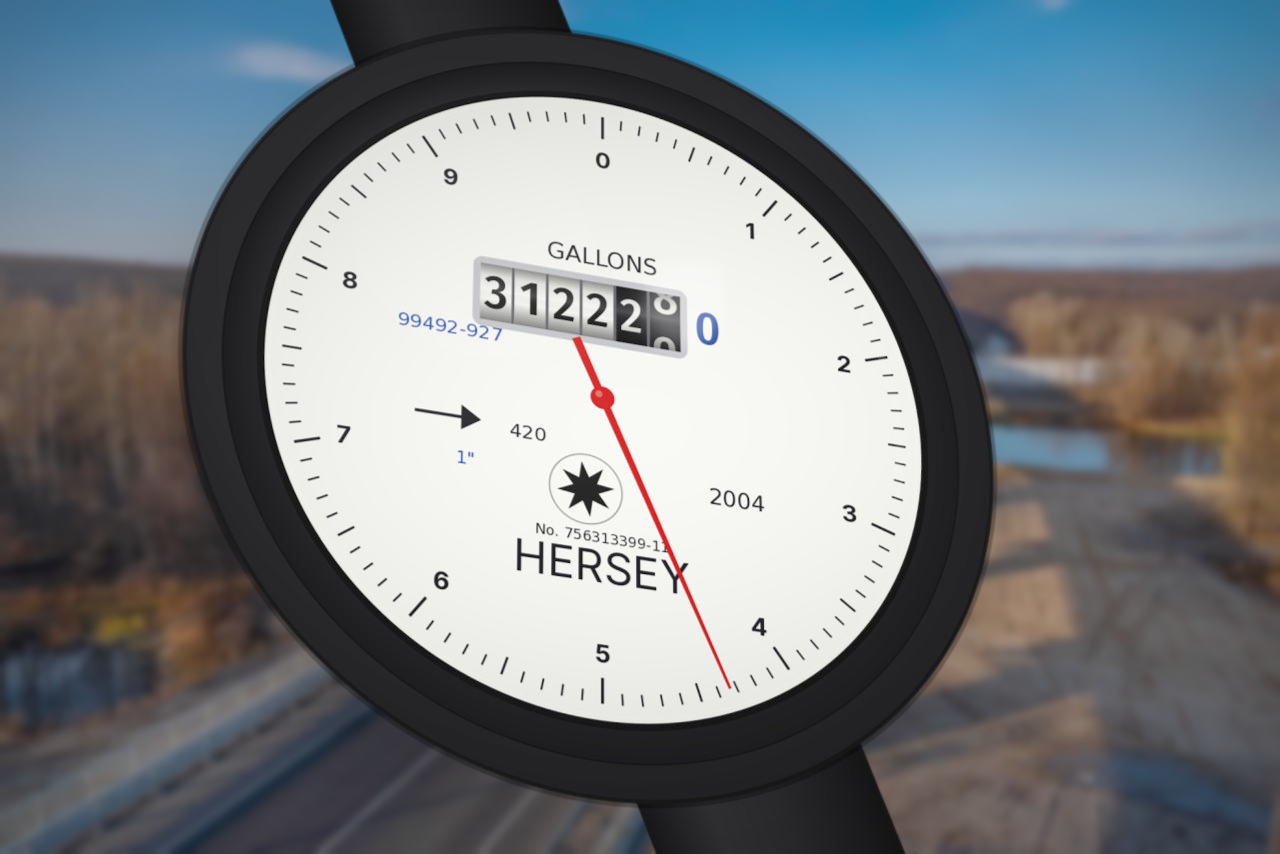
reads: 3122284.3
